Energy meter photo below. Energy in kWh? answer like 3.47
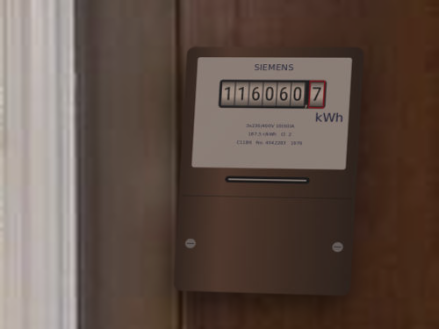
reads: 116060.7
